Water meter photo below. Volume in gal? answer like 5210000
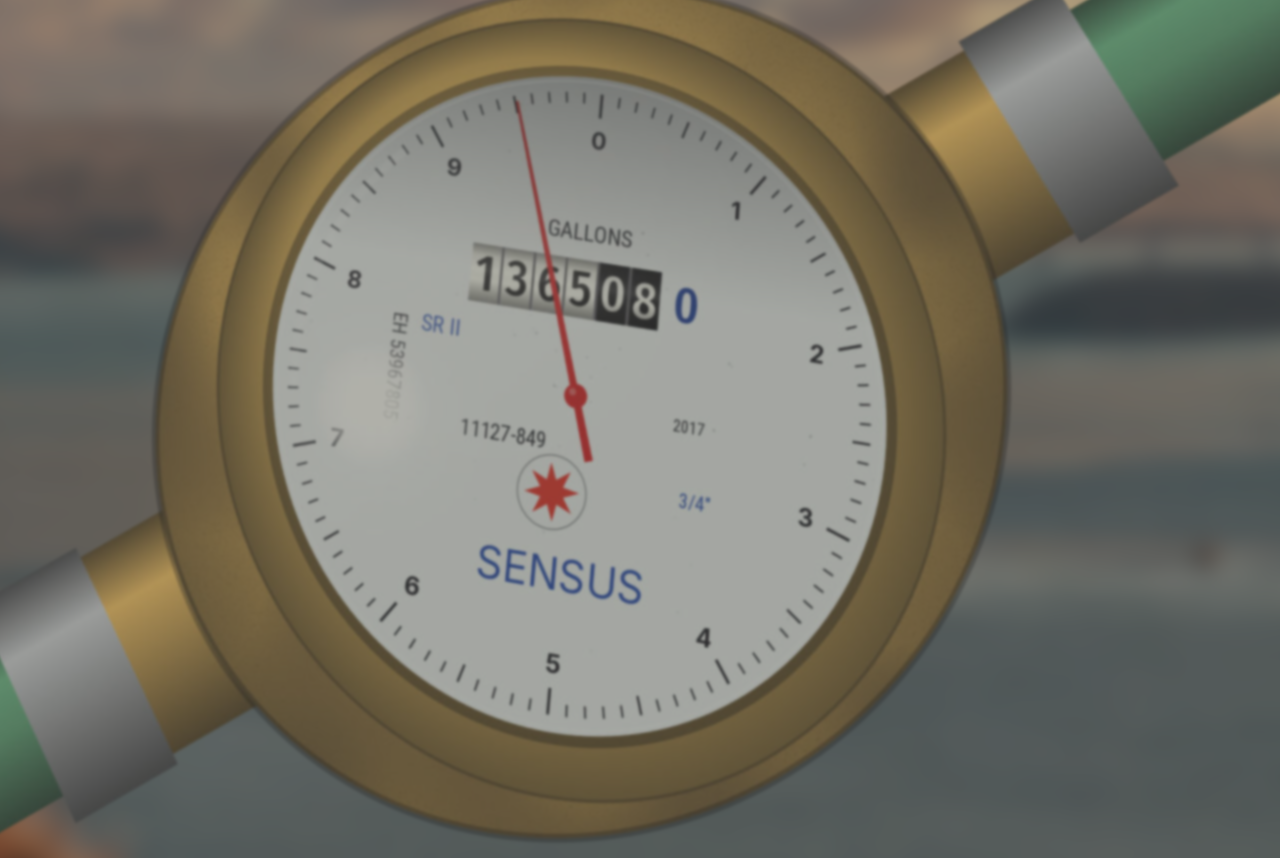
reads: 1365079.5
